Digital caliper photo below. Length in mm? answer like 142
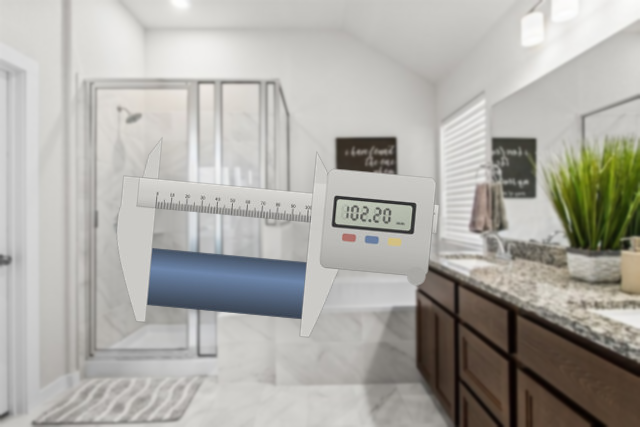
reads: 102.20
